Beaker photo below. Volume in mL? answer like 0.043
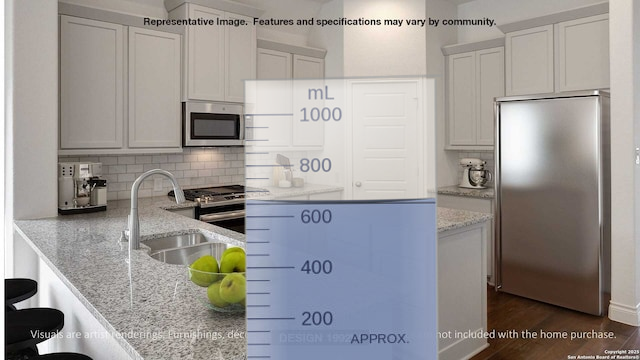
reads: 650
